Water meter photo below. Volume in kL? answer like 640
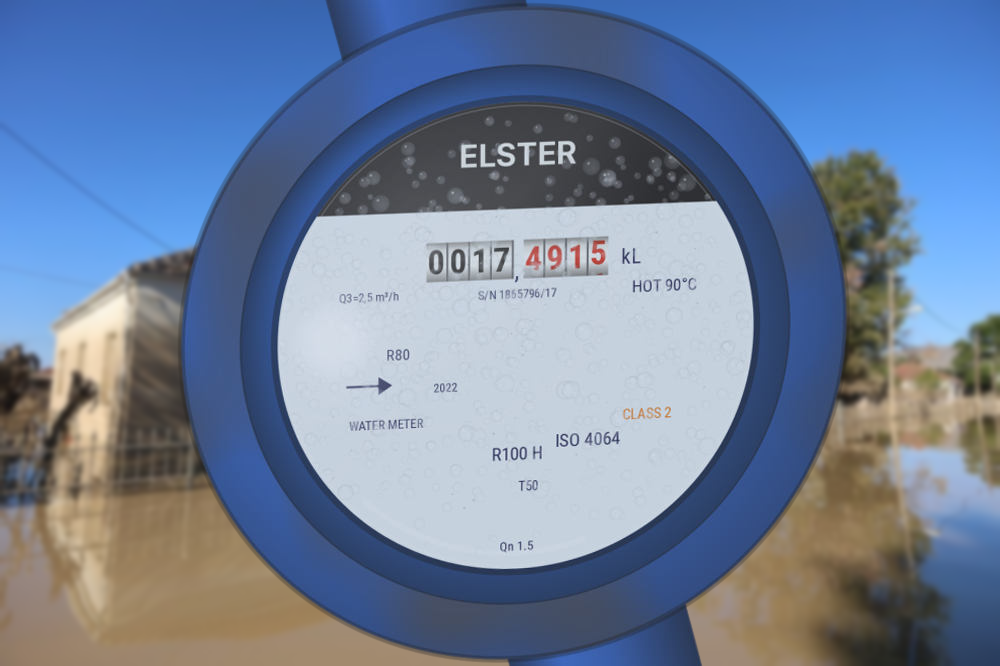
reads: 17.4915
